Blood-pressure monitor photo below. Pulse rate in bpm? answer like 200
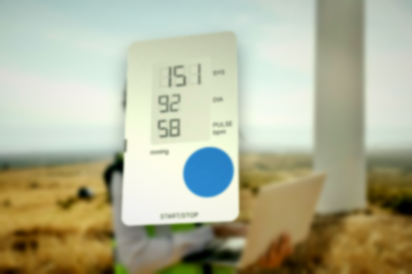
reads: 58
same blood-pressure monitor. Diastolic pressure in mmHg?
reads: 92
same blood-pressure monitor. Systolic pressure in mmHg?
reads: 151
